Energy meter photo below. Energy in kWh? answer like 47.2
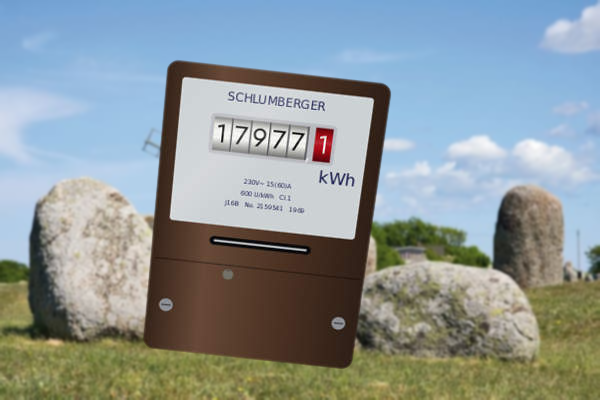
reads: 17977.1
